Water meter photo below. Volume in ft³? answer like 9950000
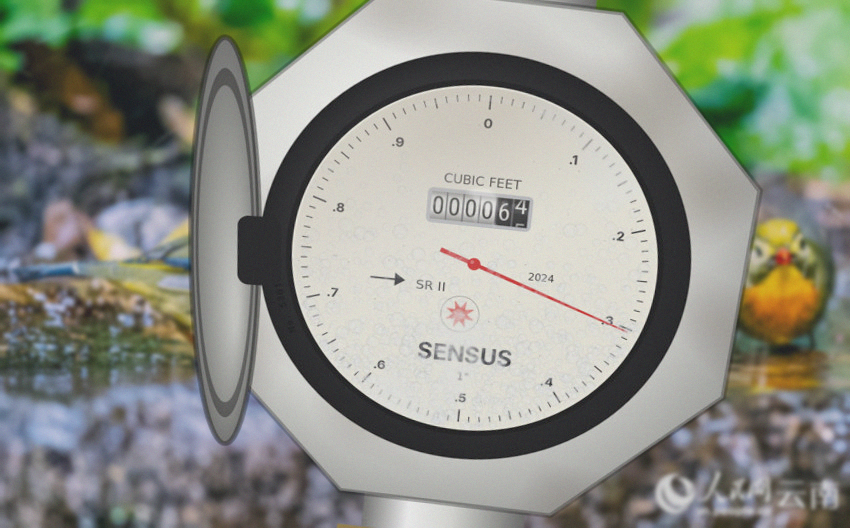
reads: 64.30
